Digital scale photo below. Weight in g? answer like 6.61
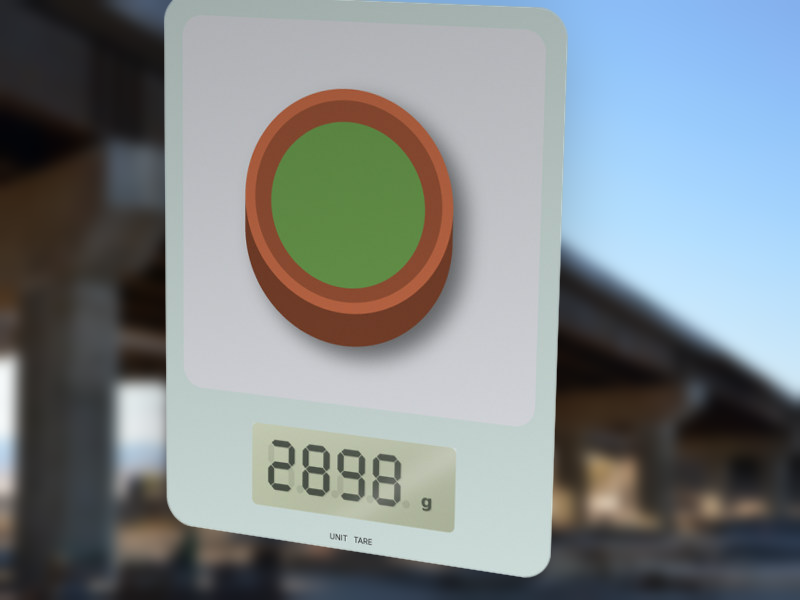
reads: 2898
